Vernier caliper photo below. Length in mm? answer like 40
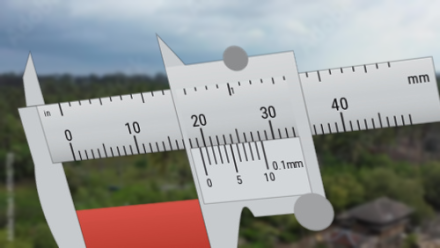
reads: 19.2
